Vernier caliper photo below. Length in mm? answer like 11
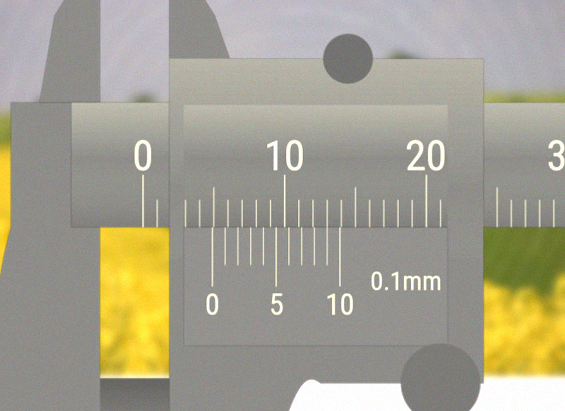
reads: 4.9
